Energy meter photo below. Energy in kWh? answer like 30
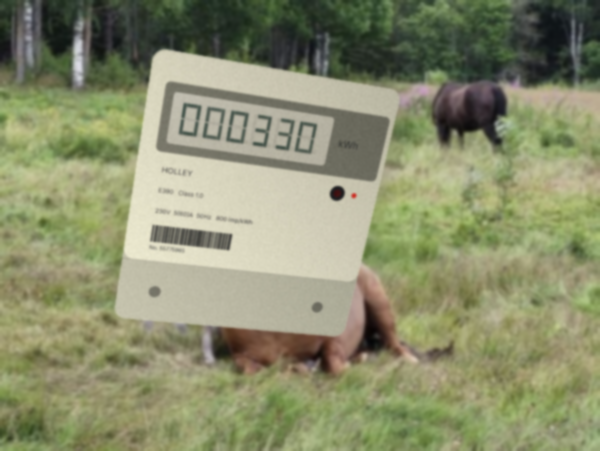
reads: 330
